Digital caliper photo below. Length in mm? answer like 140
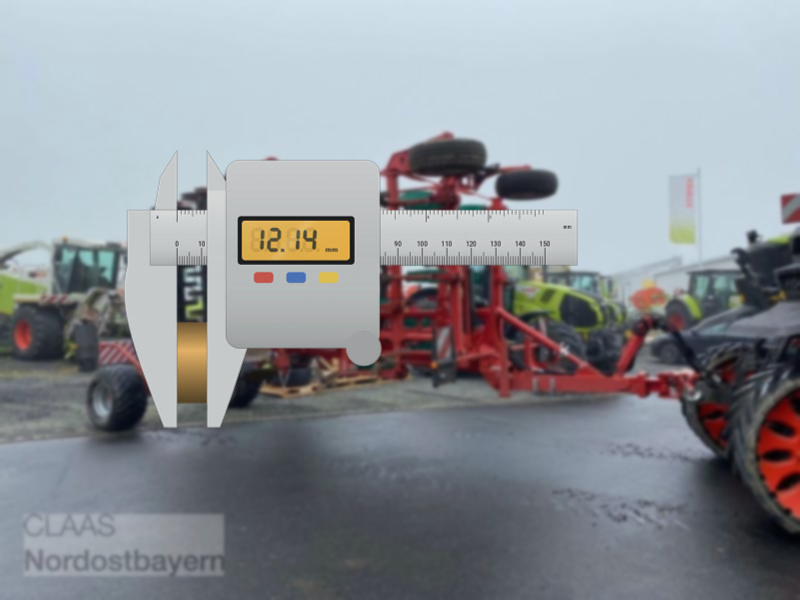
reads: 12.14
